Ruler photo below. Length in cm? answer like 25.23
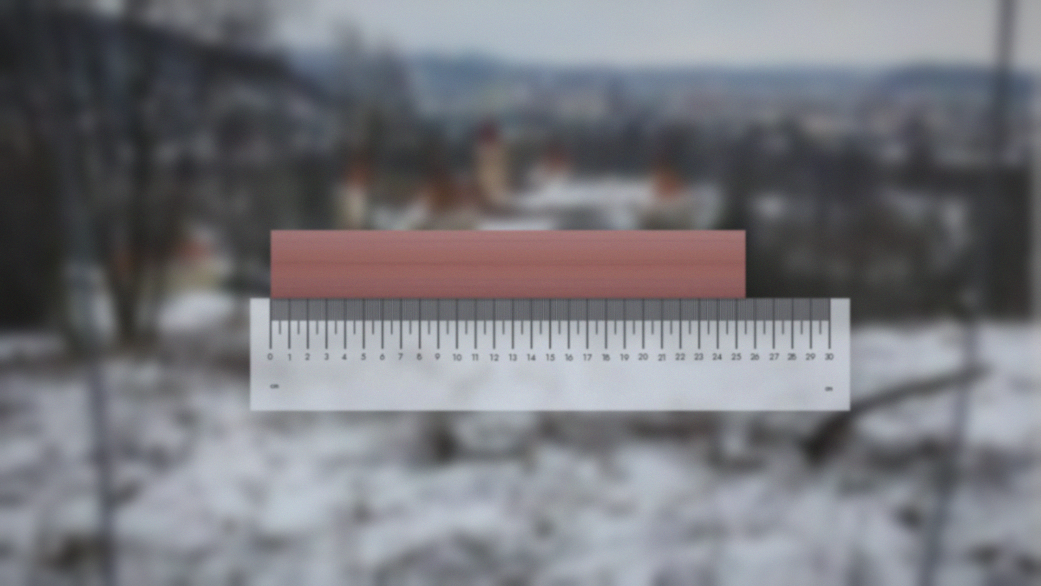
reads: 25.5
